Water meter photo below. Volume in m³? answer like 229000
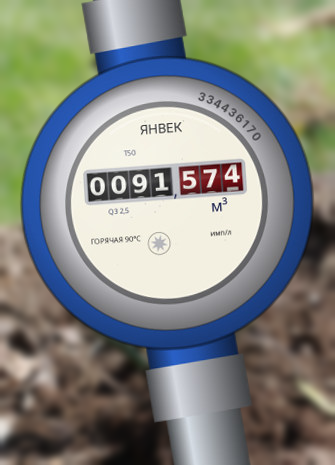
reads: 91.574
